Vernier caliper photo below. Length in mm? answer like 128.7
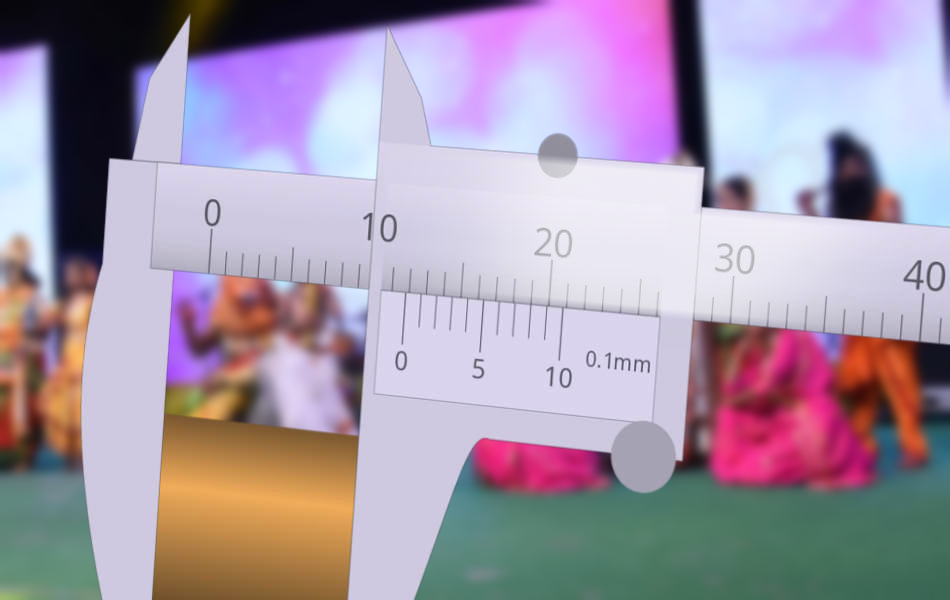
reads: 11.8
